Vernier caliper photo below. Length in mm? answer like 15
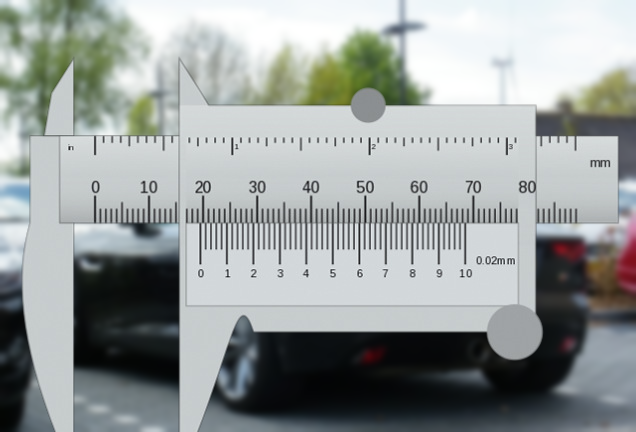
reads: 19.5
